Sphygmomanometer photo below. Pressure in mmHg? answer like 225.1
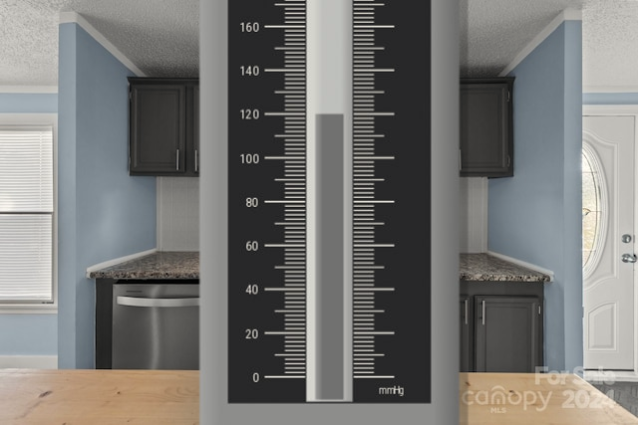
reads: 120
